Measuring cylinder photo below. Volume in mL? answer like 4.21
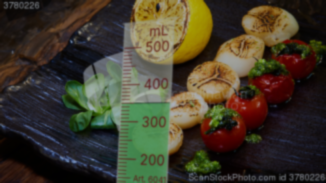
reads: 350
